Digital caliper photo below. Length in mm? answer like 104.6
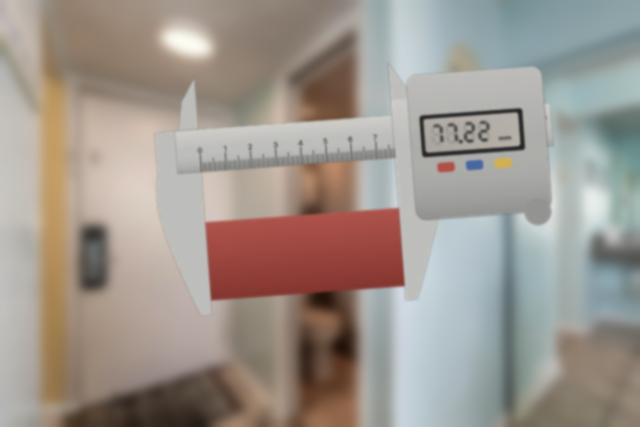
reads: 77.22
